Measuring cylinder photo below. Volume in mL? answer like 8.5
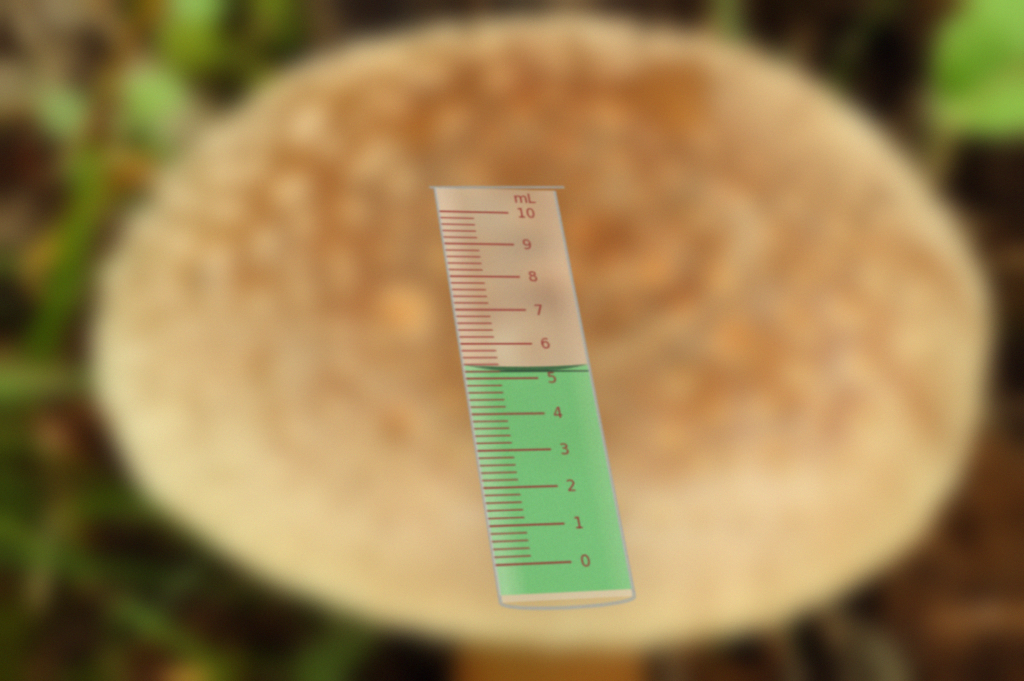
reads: 5.2
